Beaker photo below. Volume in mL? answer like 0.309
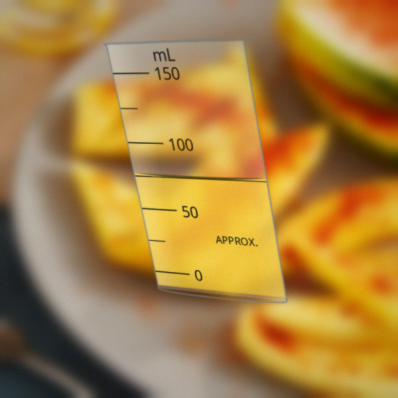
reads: 75
